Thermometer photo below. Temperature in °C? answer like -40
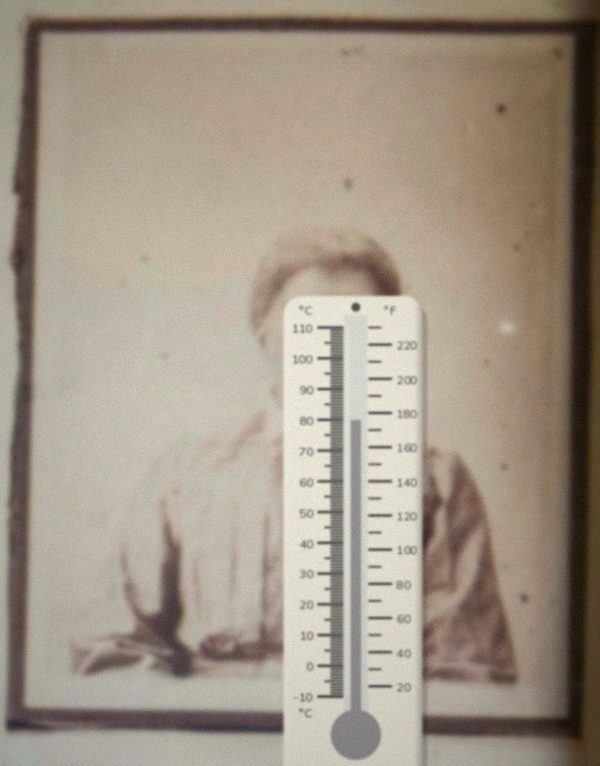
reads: 80
